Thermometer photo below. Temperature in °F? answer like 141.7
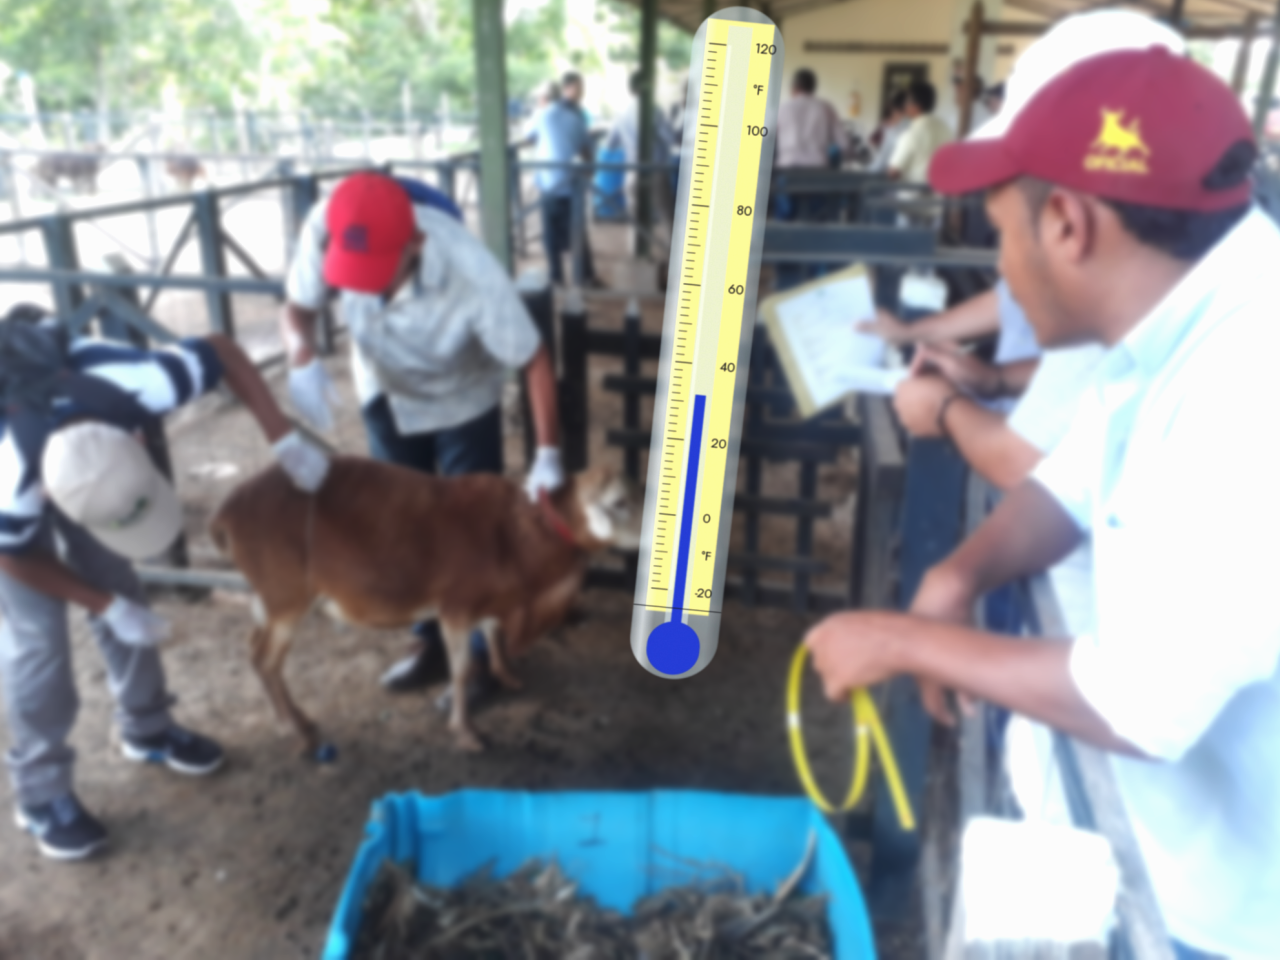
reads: 32
